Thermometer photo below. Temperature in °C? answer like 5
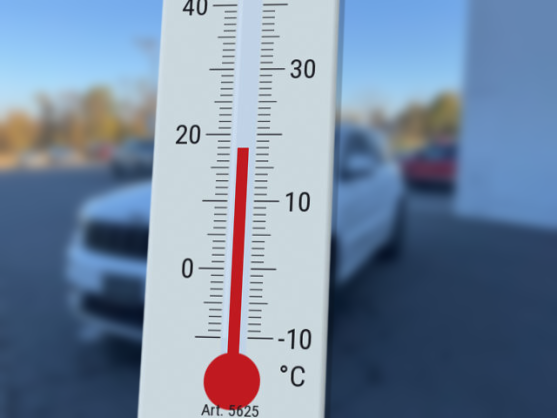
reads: 18
